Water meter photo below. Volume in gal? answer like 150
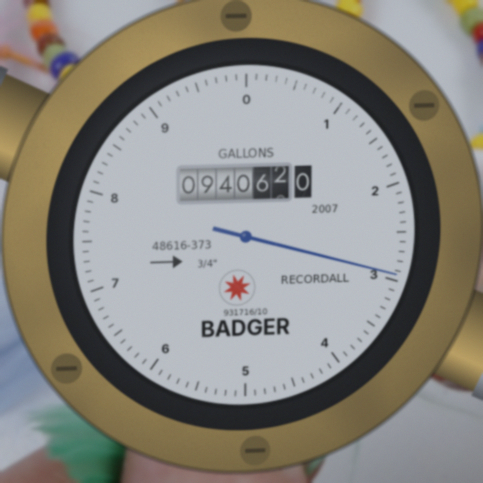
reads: 940622.9
